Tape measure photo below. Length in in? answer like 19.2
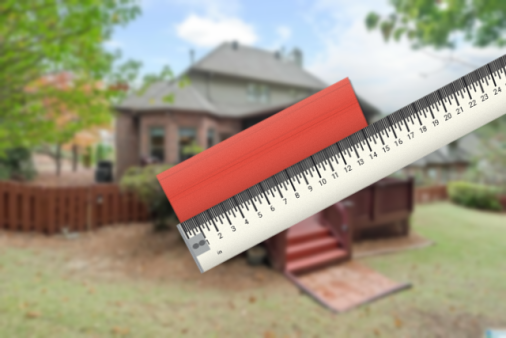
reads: 14.5
